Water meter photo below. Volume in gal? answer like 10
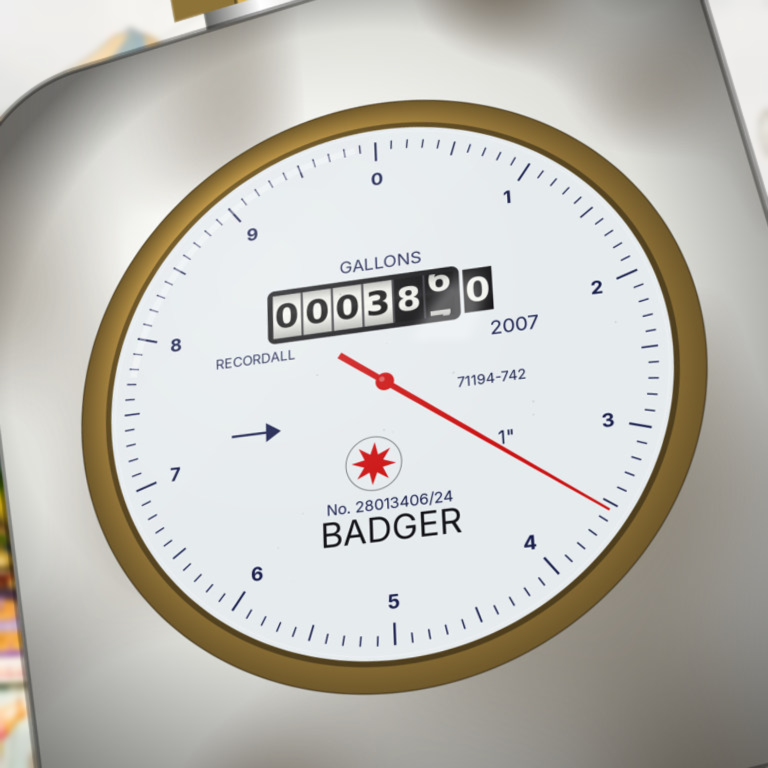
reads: 3863.5
